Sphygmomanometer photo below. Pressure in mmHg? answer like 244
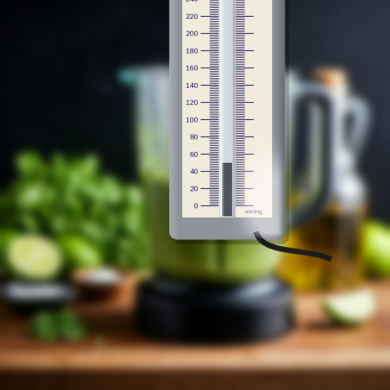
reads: 50
